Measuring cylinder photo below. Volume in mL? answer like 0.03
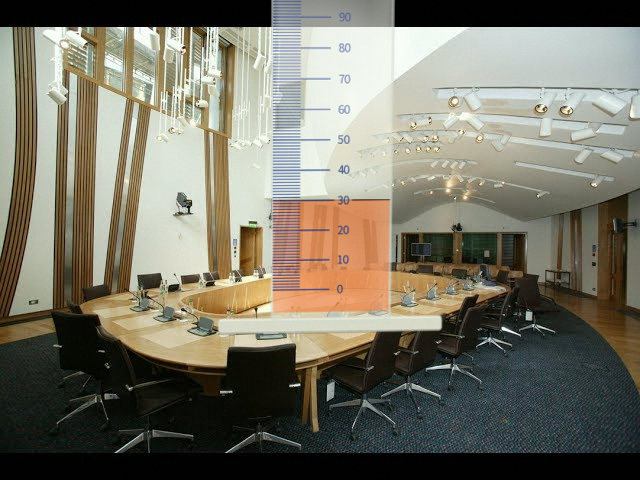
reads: 30
